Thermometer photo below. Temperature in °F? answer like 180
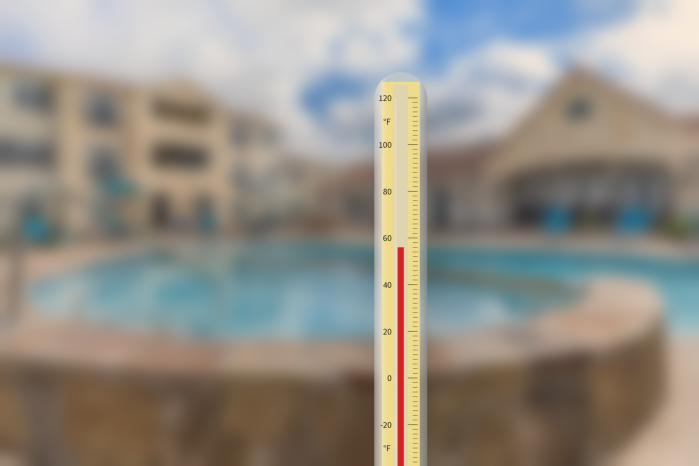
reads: 56
